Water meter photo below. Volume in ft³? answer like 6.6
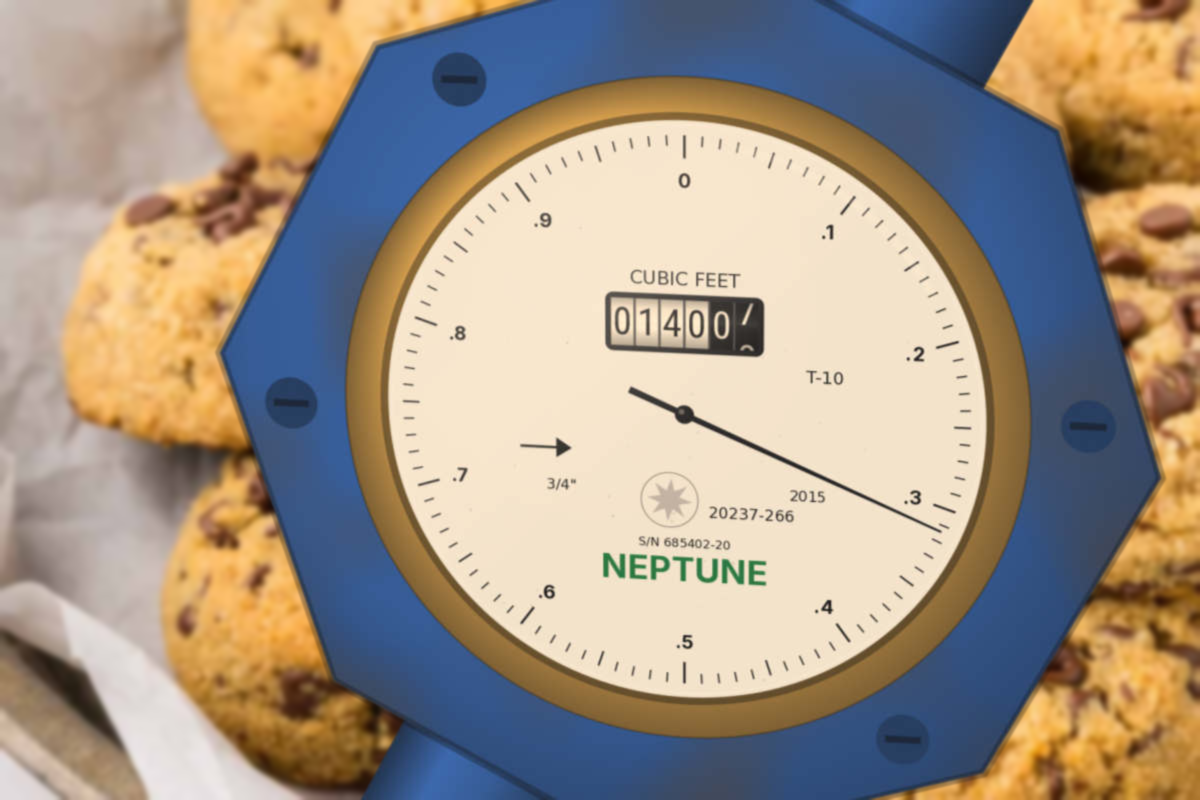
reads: 14007.31
